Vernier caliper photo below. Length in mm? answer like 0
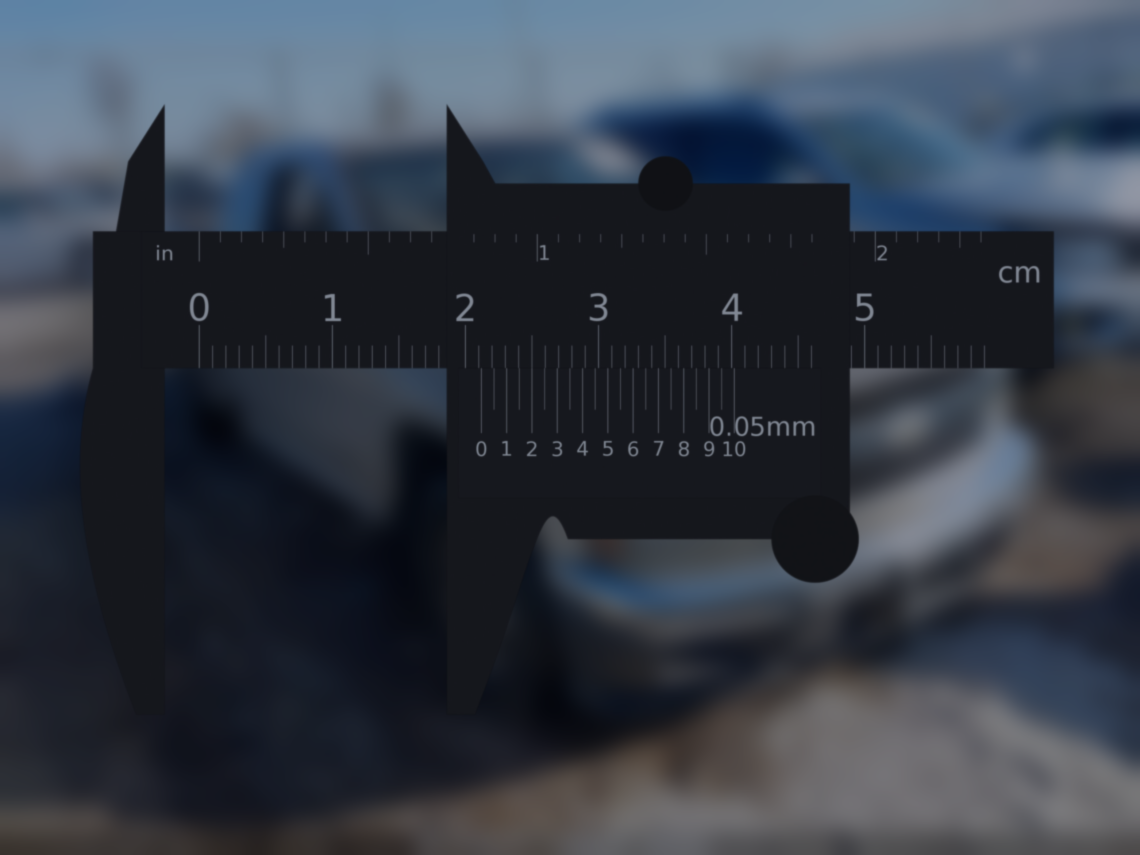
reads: 21.2
